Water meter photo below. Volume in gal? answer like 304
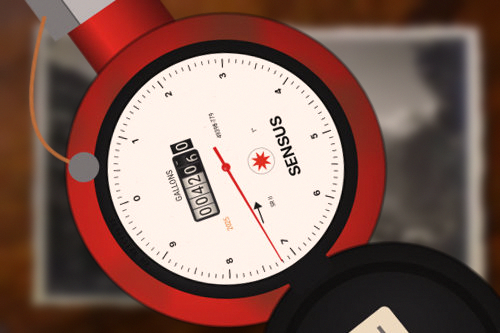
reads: 42057.2
